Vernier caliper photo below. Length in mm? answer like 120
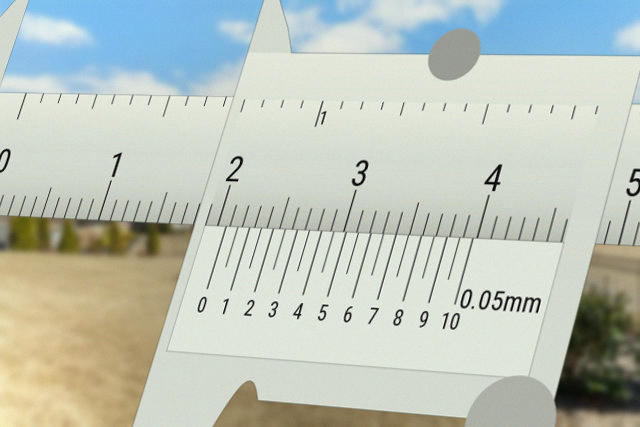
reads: 20.7
